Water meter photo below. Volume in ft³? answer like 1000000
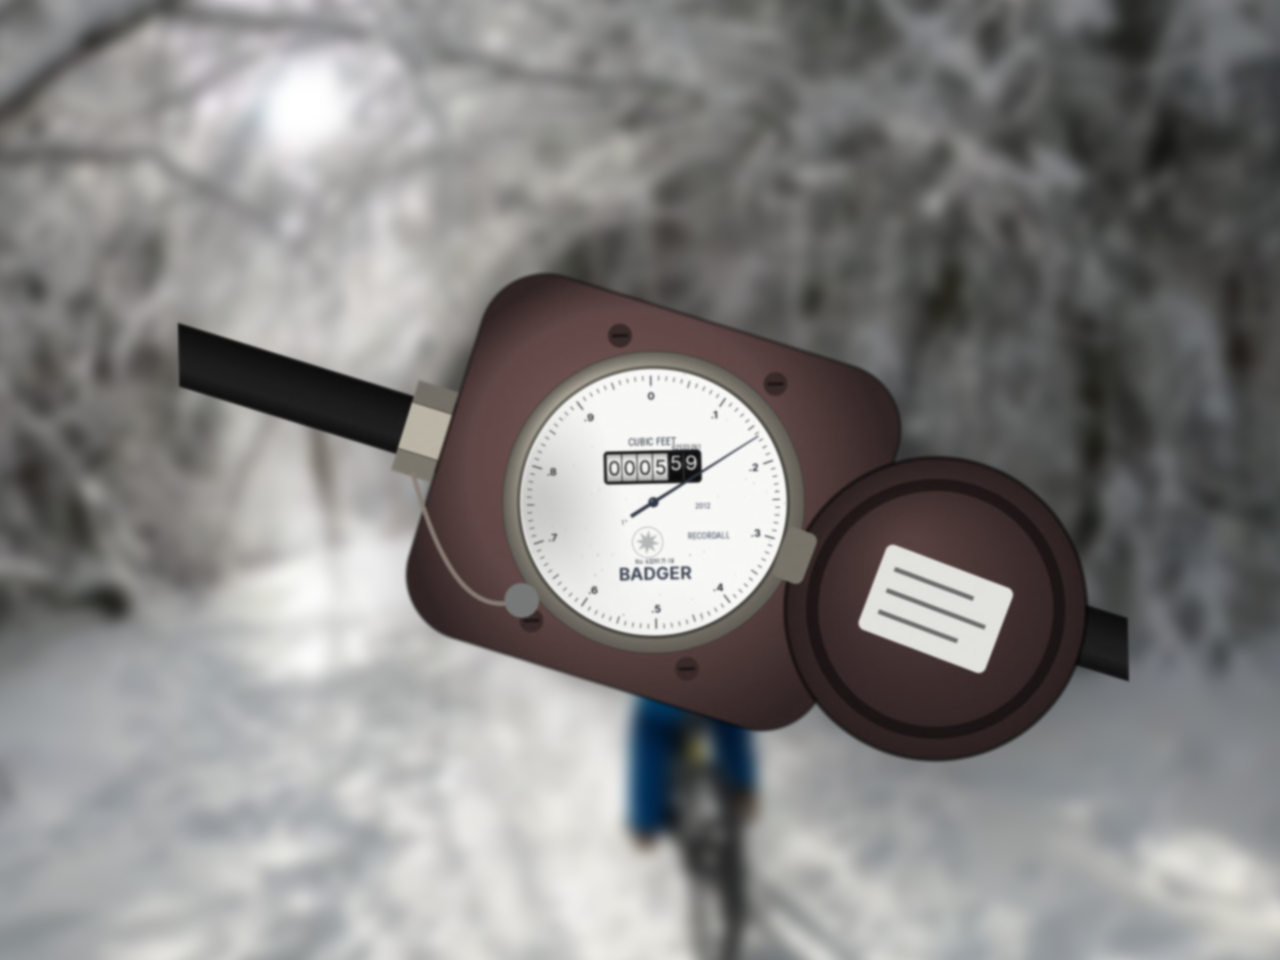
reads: 559.16
